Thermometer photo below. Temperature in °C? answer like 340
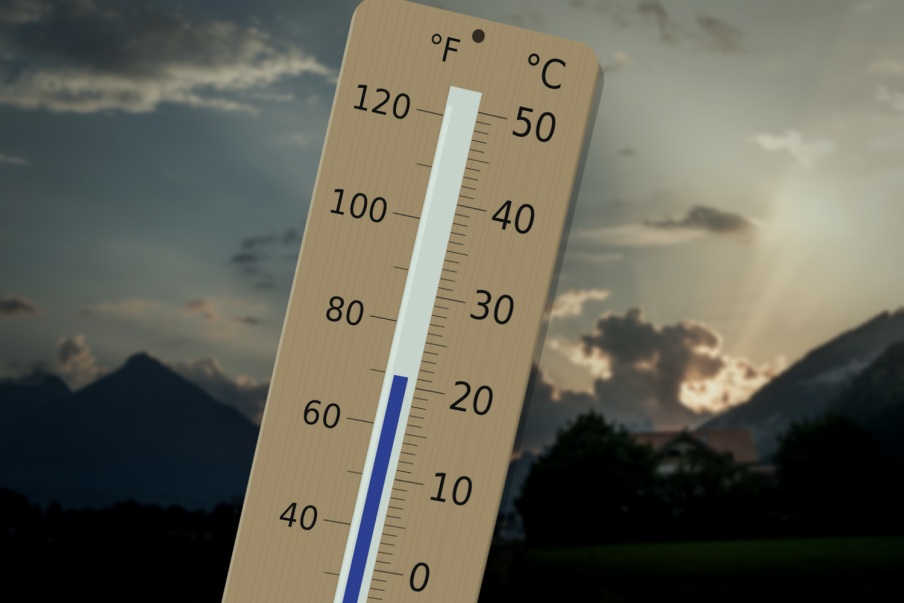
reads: 21
